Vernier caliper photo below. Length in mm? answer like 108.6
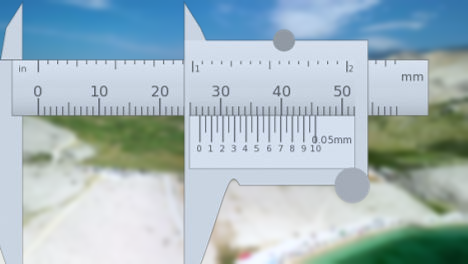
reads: 26.6
